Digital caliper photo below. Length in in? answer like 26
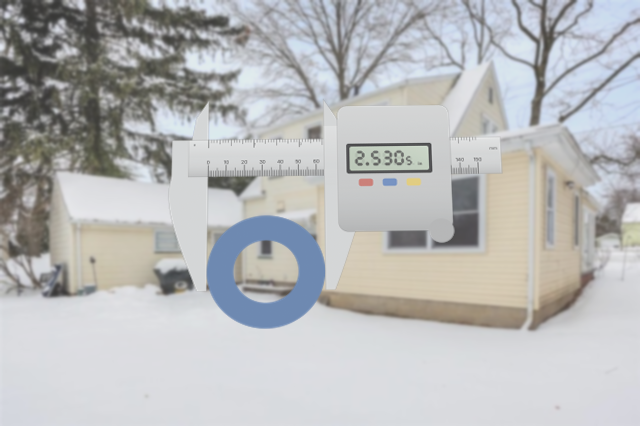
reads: 2.5305
